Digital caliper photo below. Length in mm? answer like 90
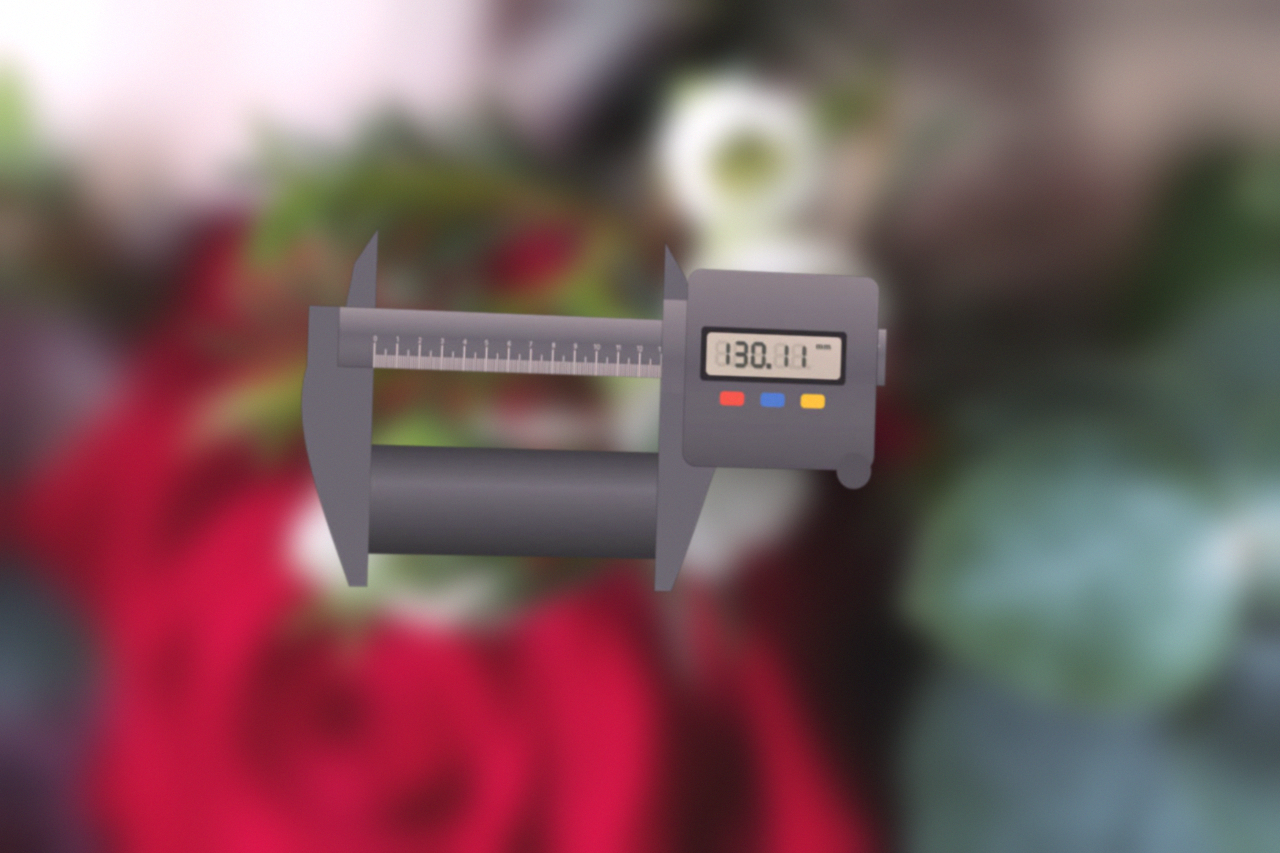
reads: 130.11
